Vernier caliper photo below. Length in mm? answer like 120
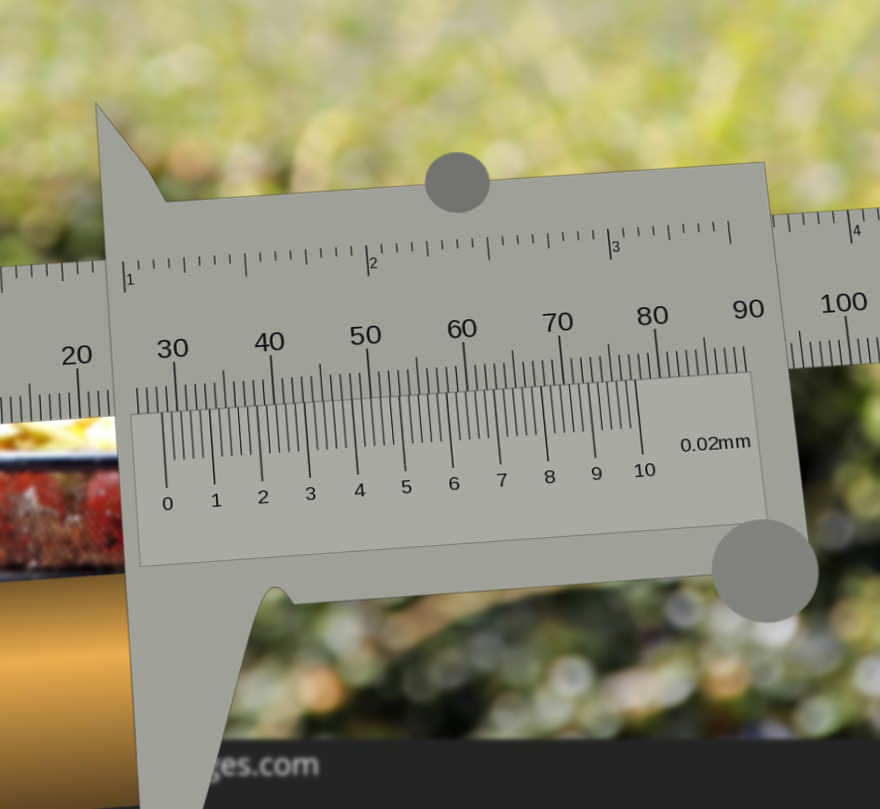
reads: 28.4
